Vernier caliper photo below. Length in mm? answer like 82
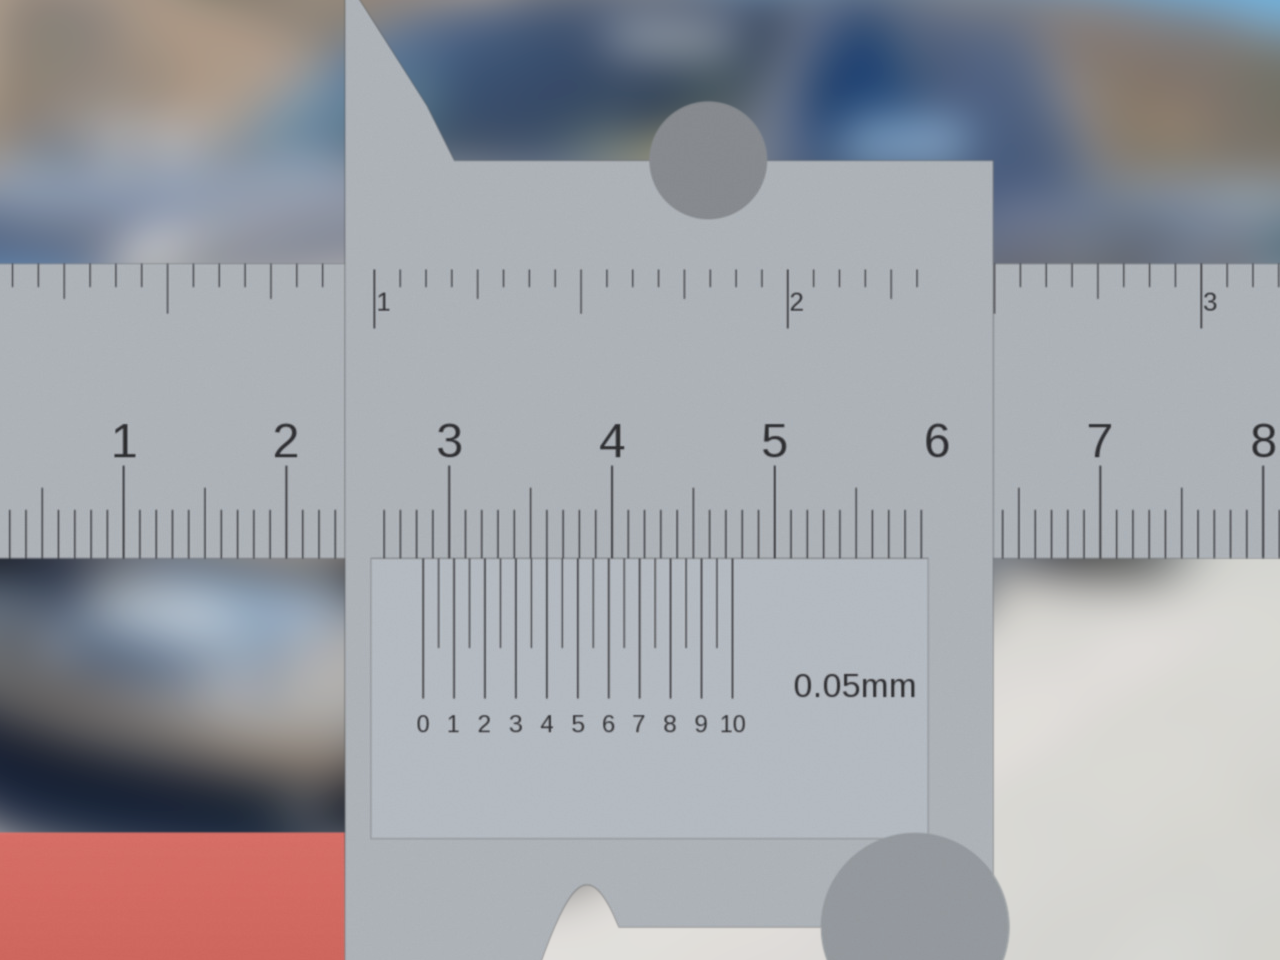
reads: 28.4
